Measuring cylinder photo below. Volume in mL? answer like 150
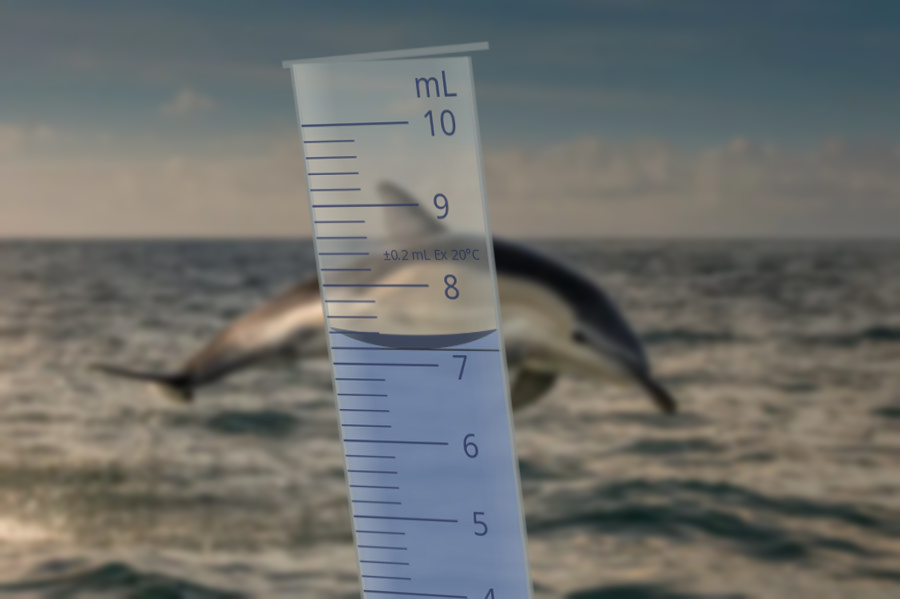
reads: 7.2
